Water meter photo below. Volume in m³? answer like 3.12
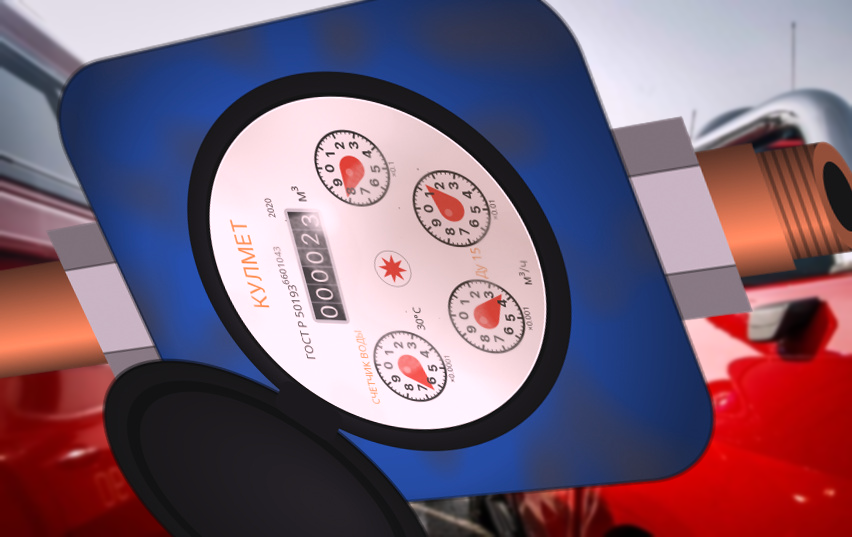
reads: 22.8136
